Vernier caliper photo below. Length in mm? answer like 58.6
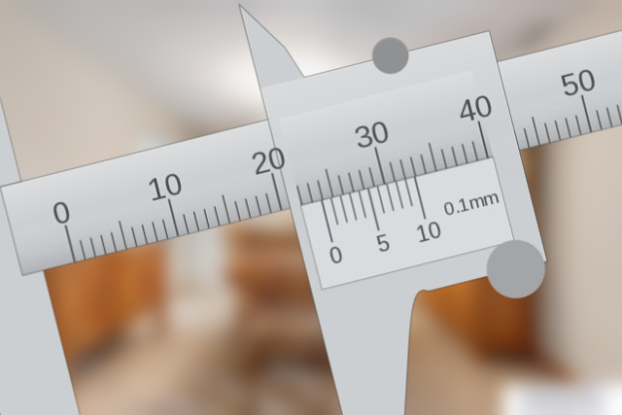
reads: 23.9
